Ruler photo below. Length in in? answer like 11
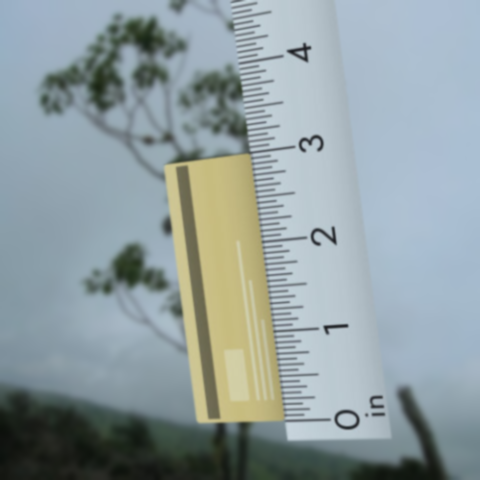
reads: 3
